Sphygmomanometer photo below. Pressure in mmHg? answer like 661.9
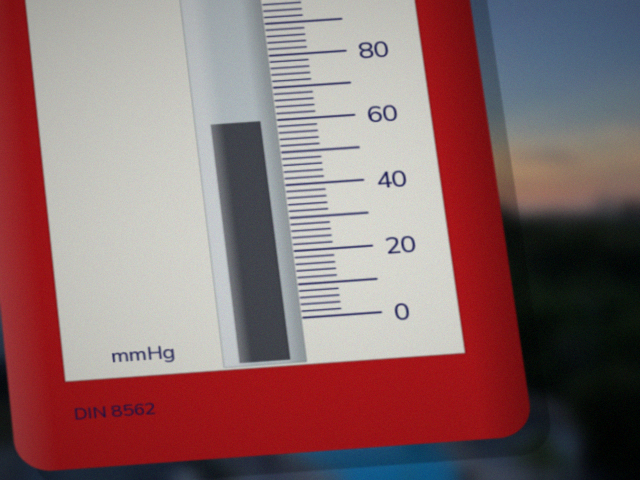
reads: 60
